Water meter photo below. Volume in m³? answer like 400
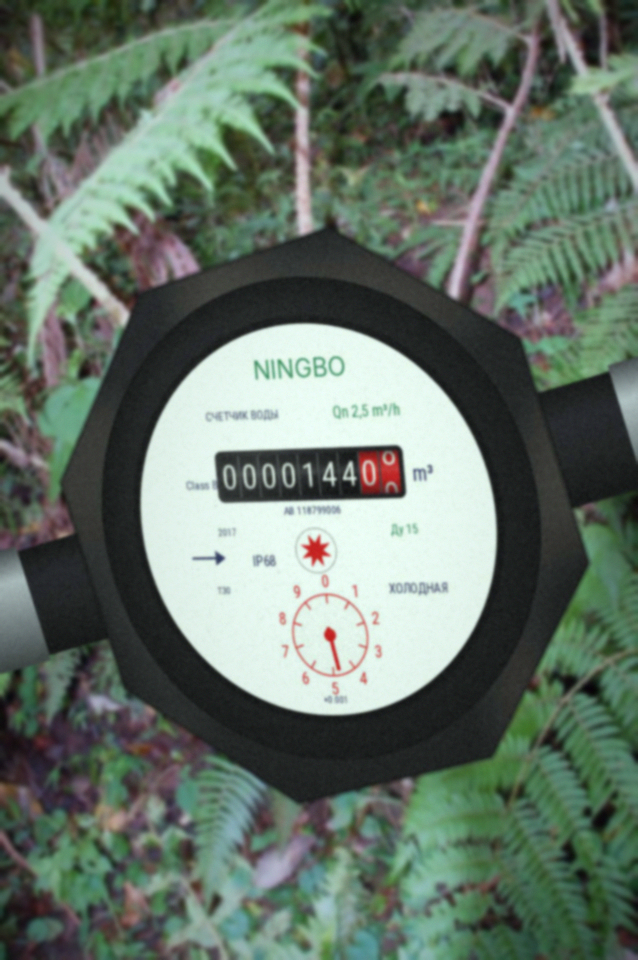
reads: 144.084
